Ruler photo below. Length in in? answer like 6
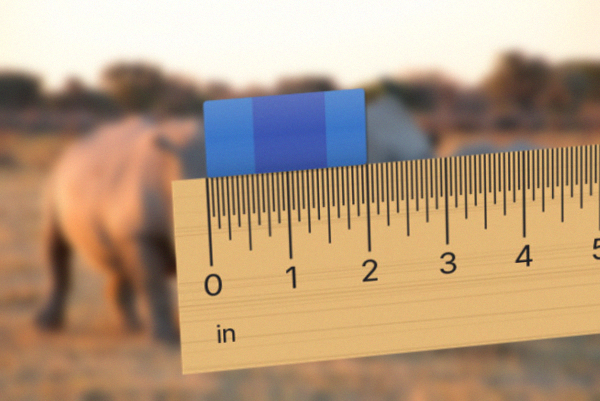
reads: 2
